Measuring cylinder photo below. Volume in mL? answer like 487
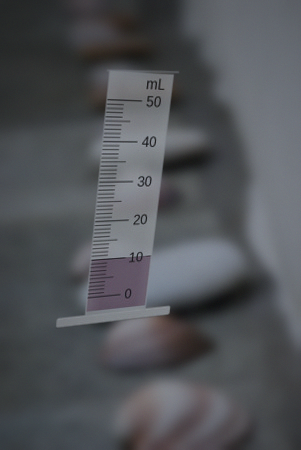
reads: 10
